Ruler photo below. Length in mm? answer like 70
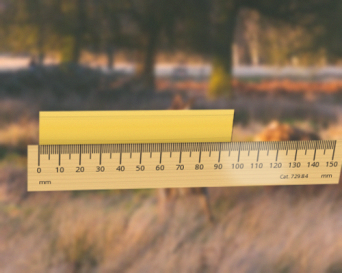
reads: 95
